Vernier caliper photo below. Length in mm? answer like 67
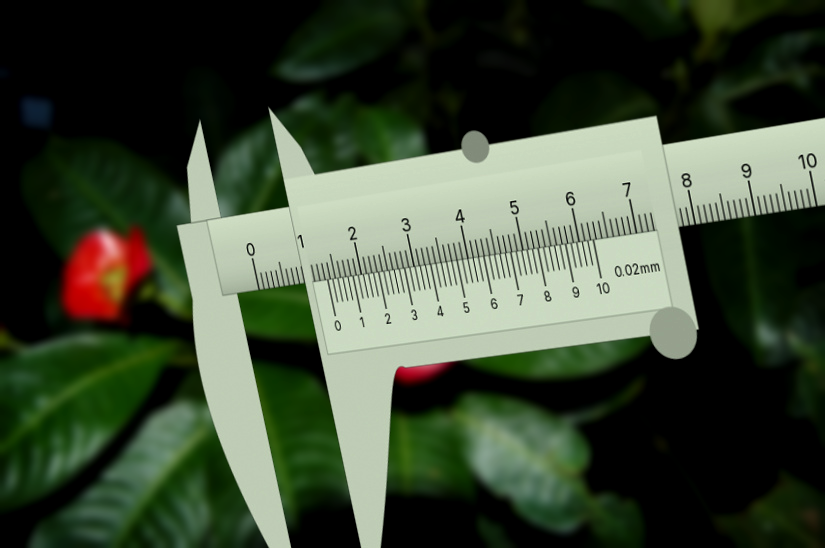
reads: 13.5
